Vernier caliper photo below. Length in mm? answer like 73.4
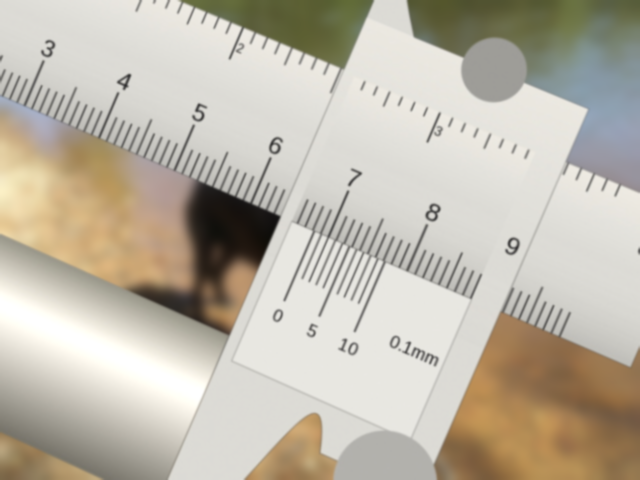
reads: 68.2
